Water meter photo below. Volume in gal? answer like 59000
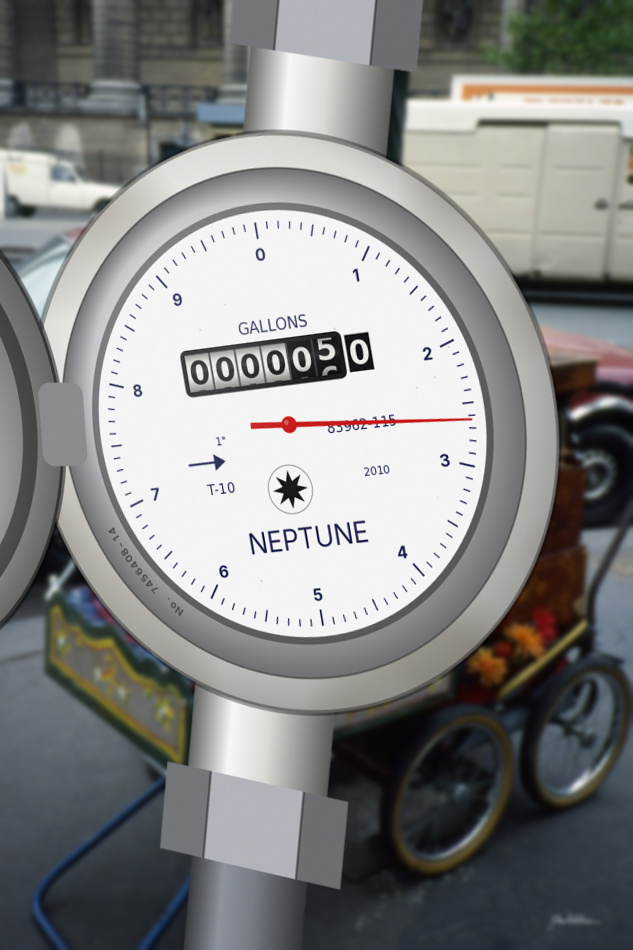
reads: 52.6
